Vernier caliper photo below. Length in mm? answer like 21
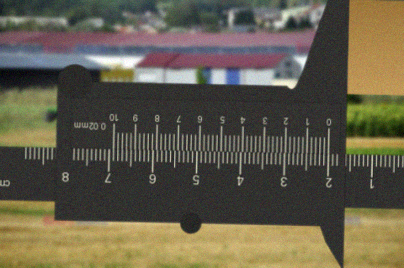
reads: 20.0
